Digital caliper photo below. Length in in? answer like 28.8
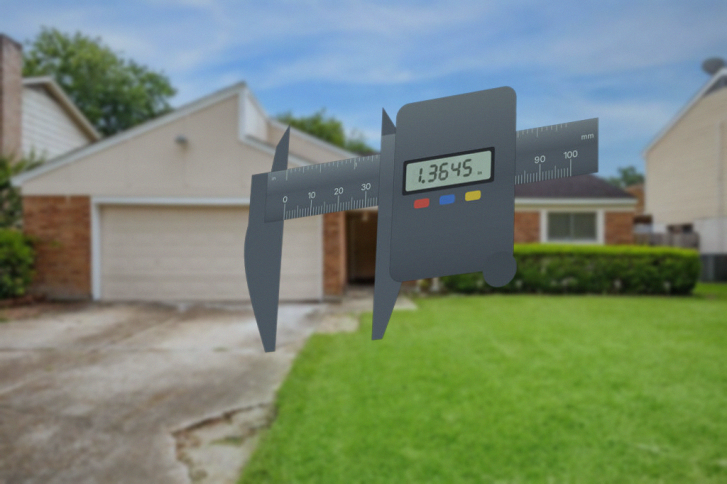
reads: 1.3645
